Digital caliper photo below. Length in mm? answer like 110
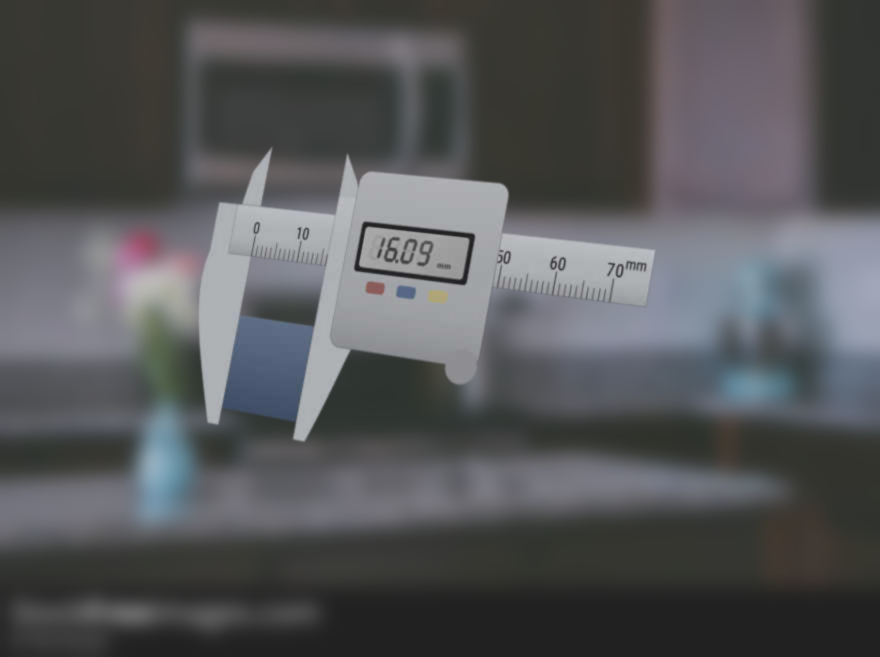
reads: 16.09
